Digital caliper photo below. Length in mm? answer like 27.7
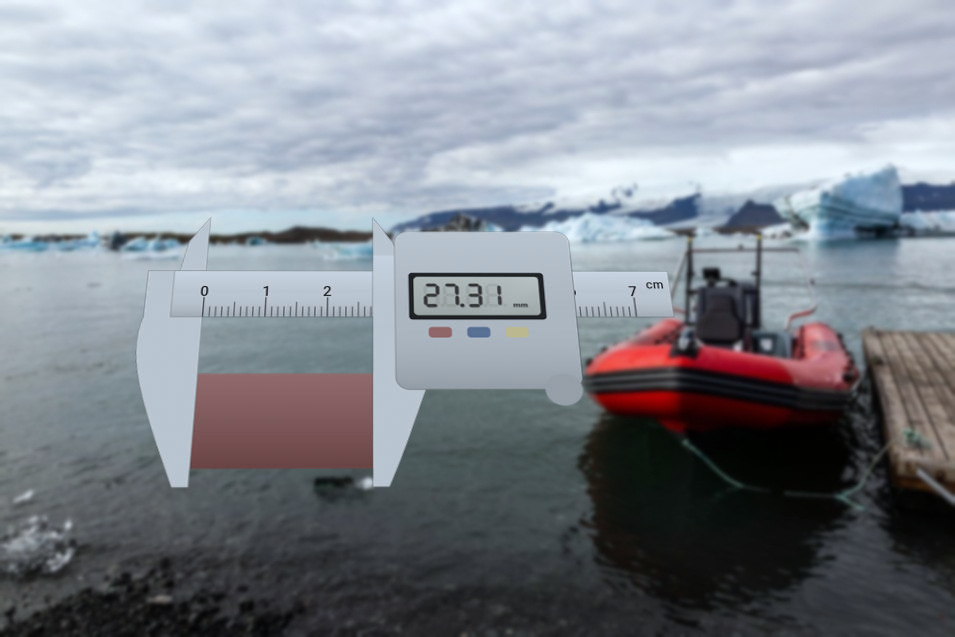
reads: 27.31
